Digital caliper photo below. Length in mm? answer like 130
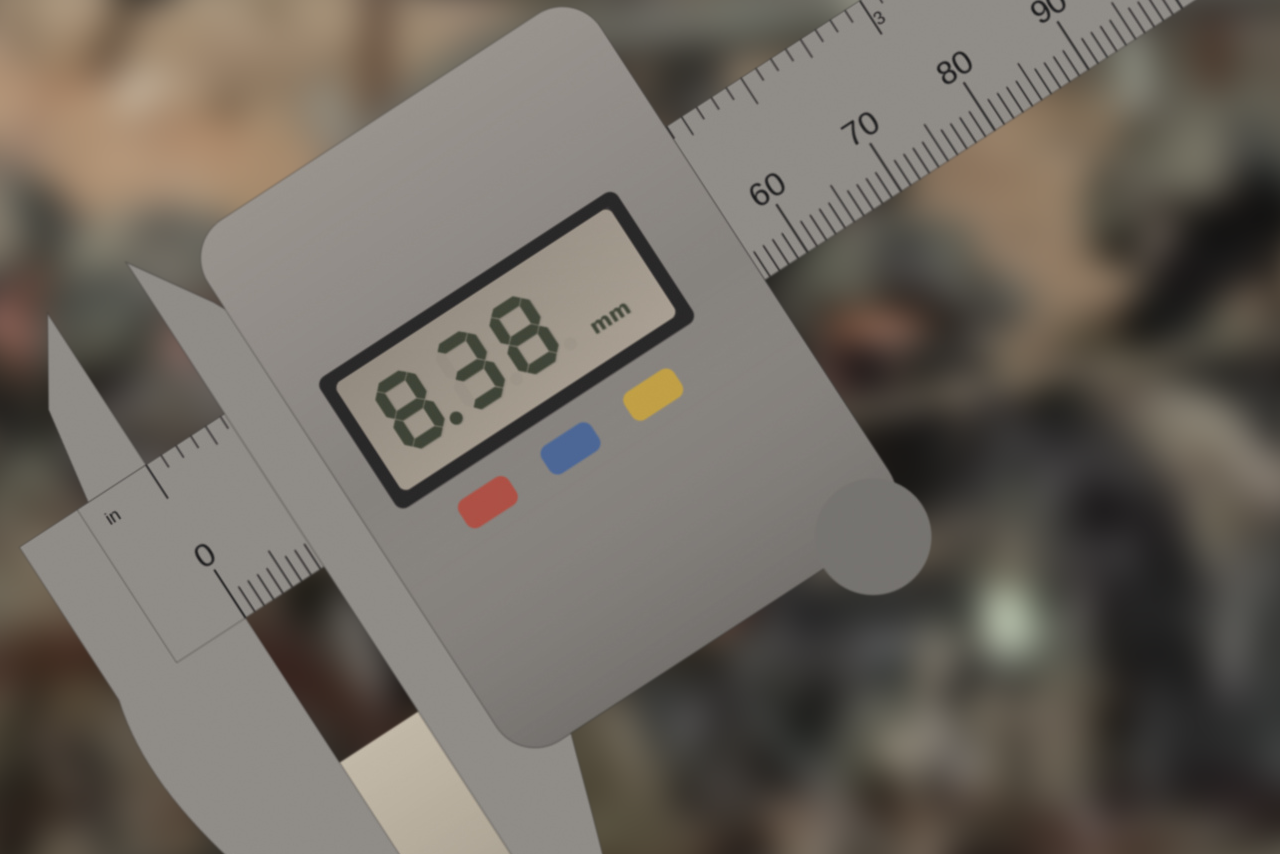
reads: 8.38
